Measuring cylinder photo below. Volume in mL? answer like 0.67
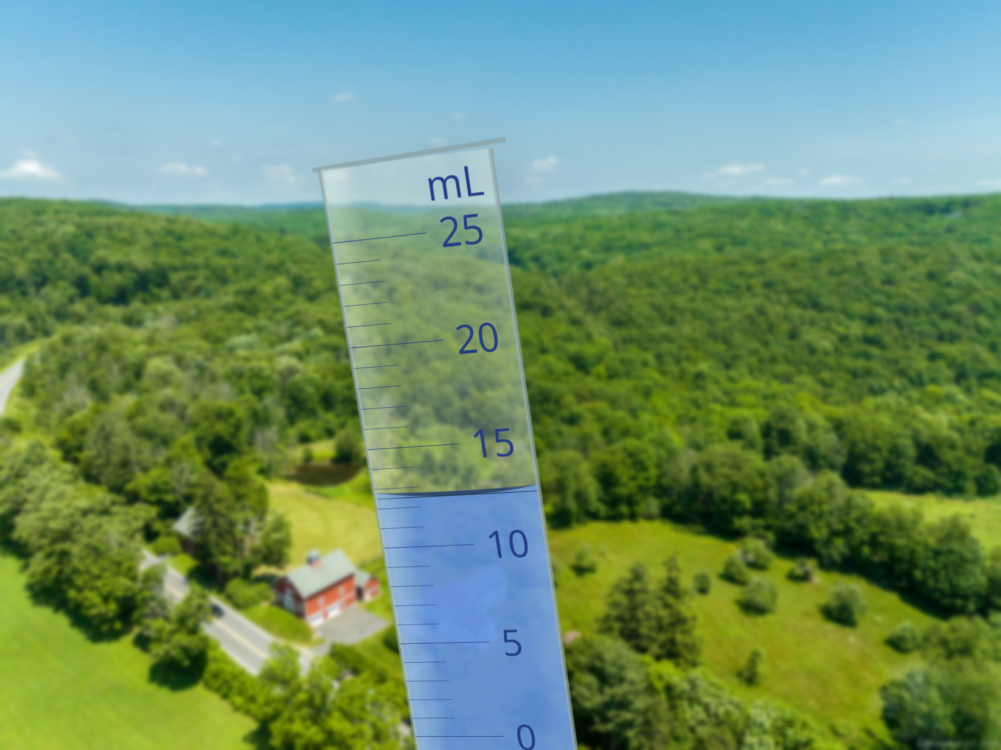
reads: 12.5
